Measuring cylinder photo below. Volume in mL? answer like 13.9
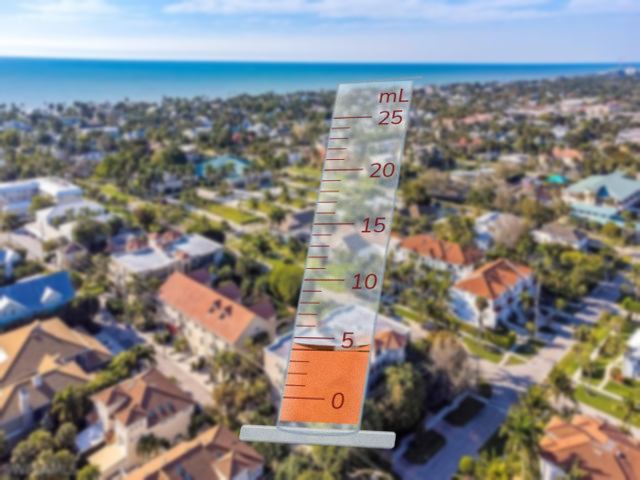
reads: 4
